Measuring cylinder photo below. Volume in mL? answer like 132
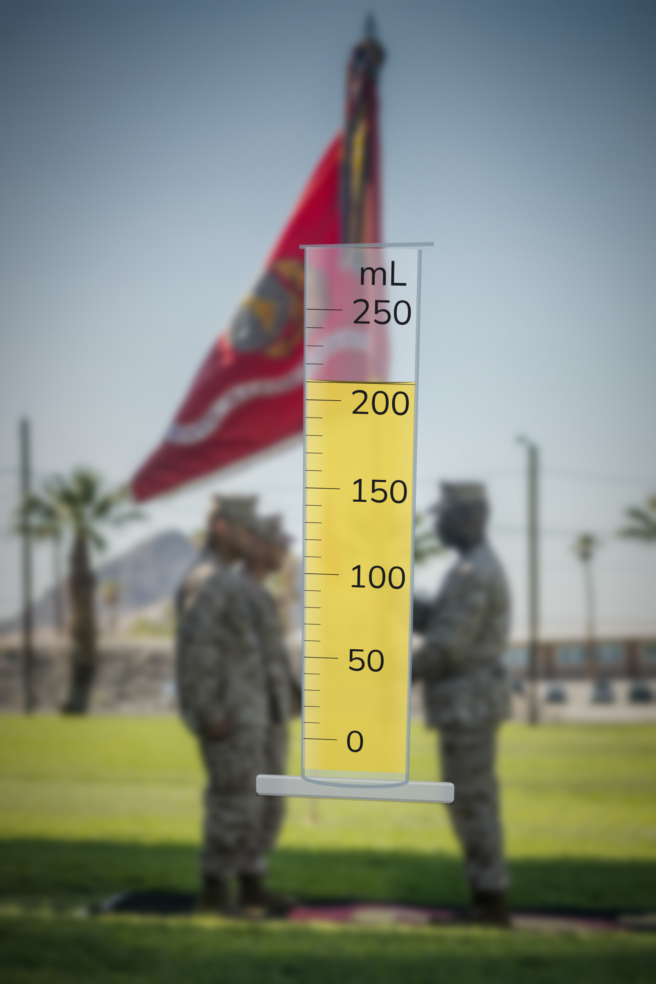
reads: 210
